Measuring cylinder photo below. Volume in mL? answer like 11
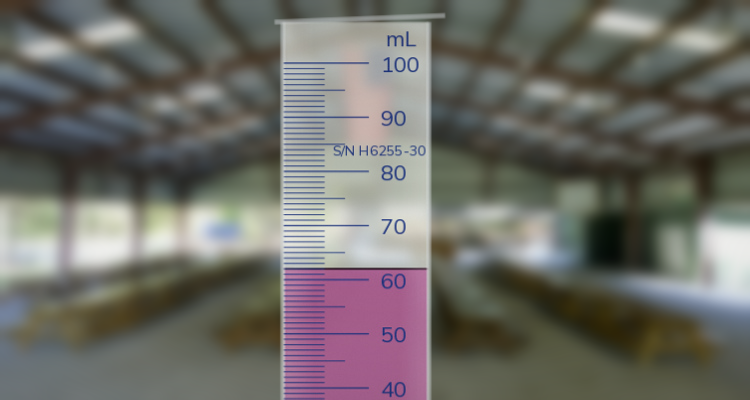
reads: 62
